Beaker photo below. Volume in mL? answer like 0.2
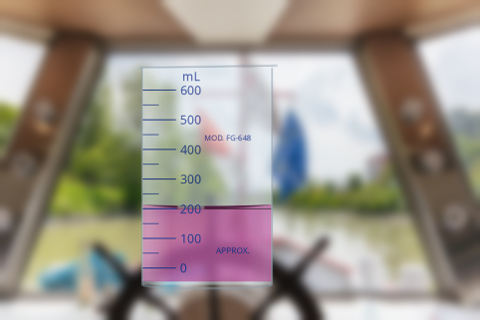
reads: 200
